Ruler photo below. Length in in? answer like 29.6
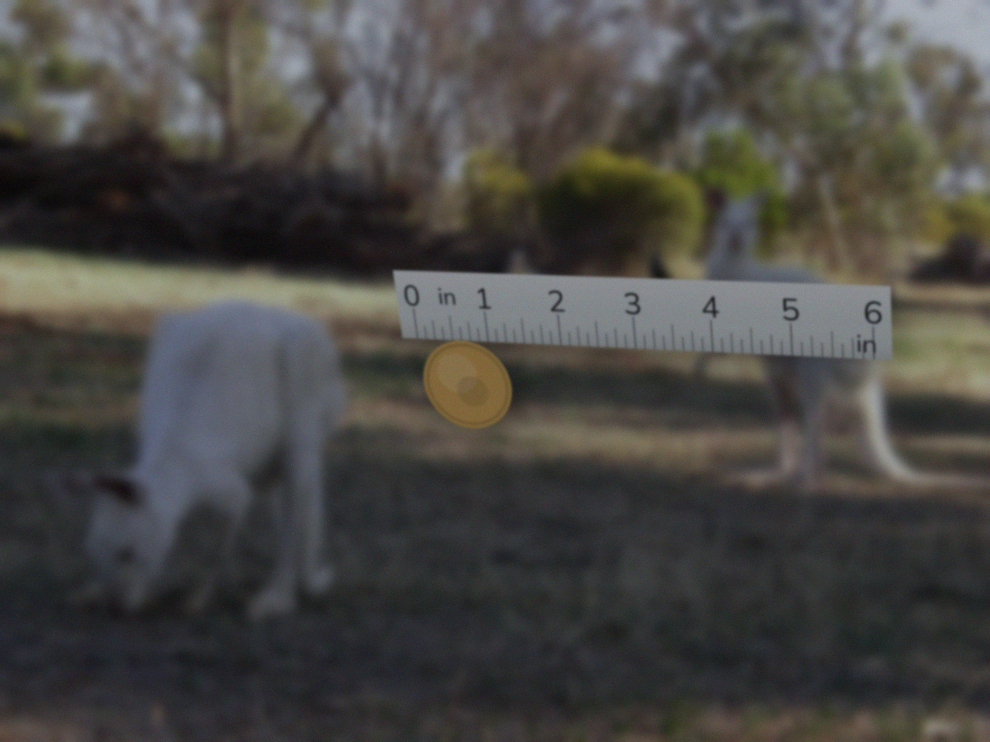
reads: 1.25
